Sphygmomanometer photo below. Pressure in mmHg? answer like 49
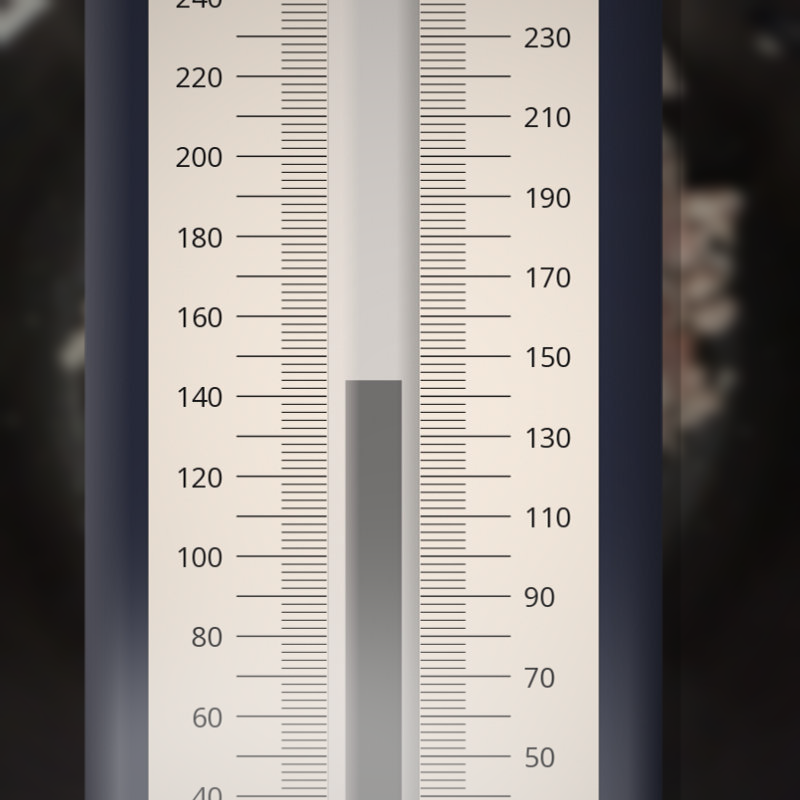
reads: 144
